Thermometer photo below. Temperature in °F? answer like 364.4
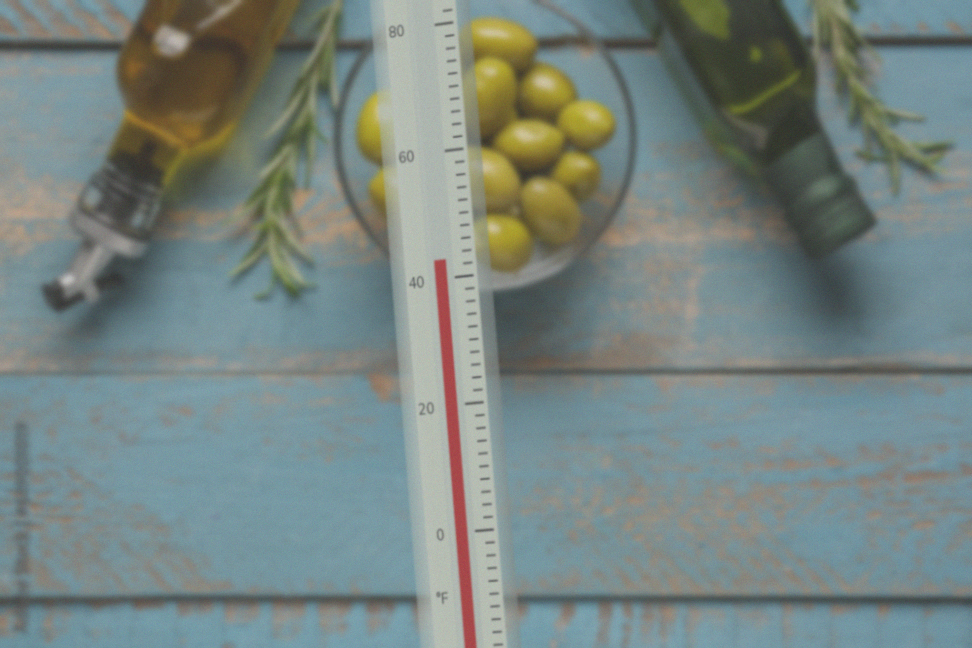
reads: 43
